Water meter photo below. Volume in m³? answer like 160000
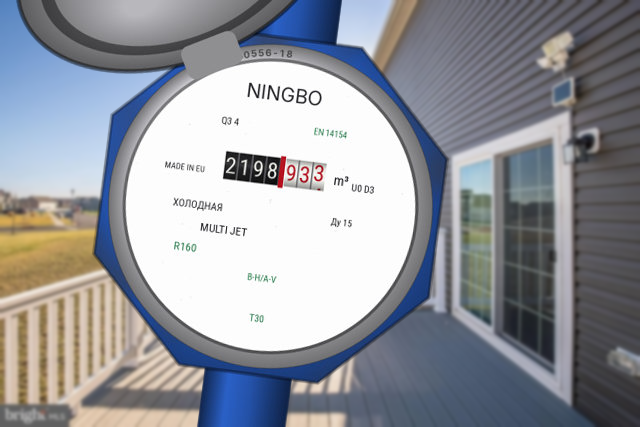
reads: 2198.933
